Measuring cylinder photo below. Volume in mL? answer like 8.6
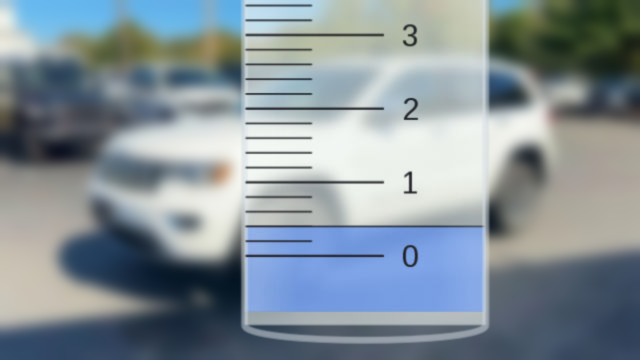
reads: 0.4
